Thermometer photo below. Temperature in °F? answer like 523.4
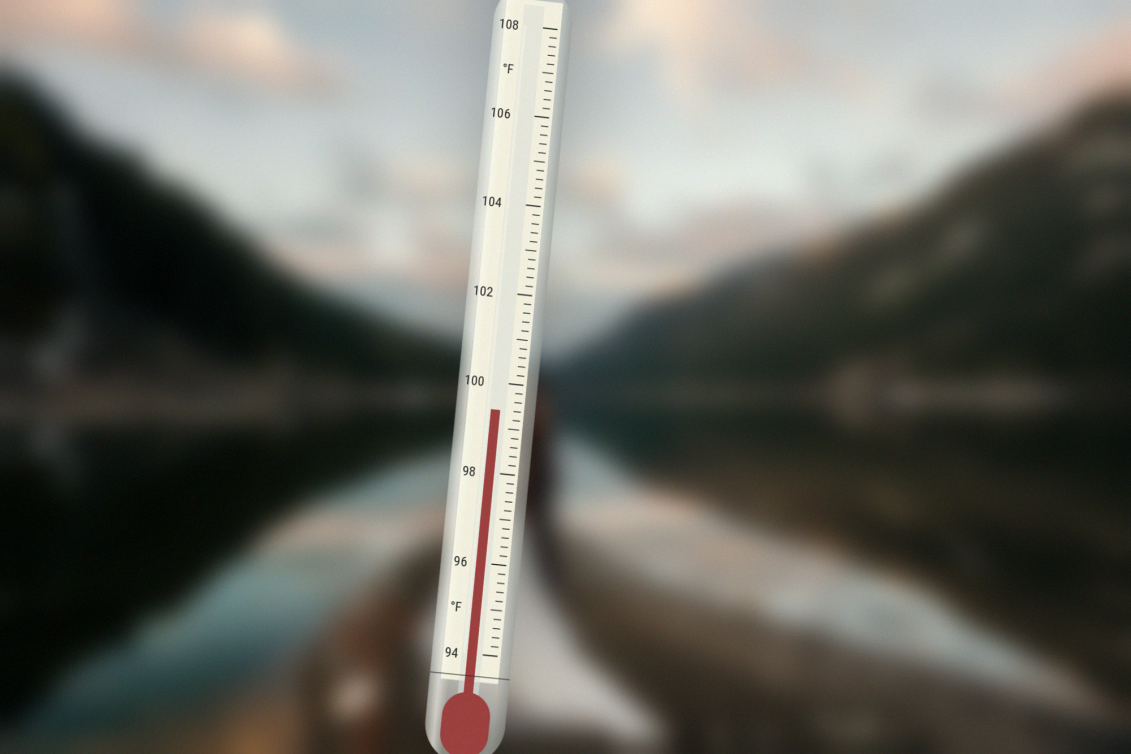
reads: 99.4
